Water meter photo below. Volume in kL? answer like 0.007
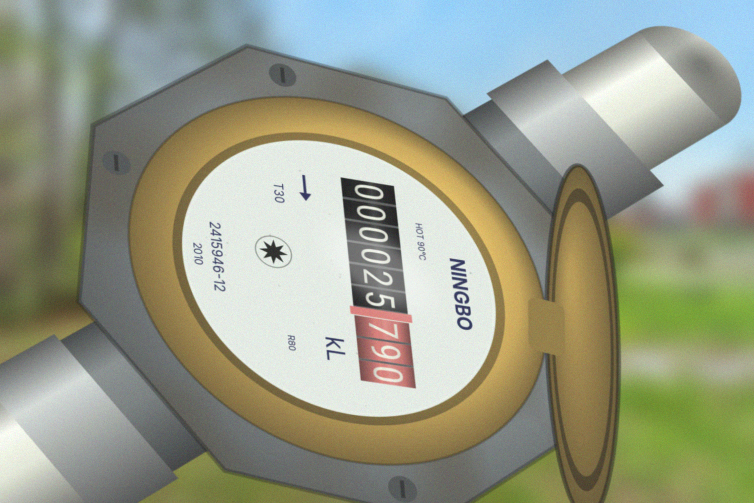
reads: 25.790
